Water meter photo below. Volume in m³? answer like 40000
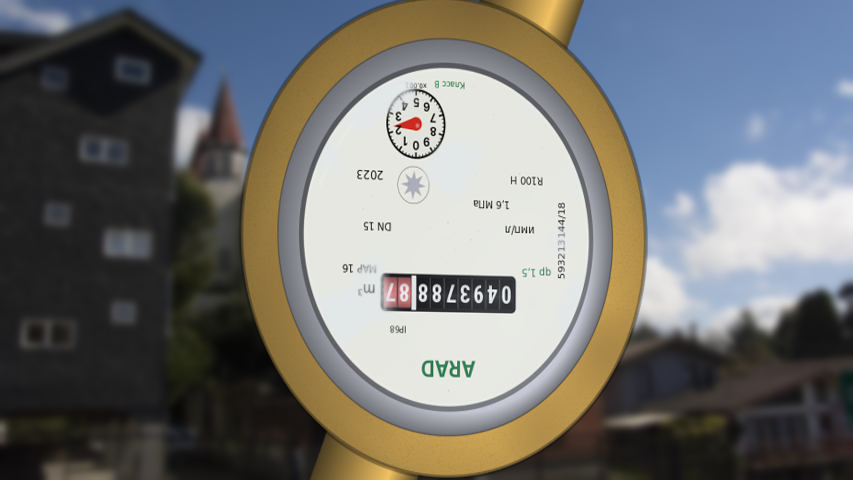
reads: 493788.872
